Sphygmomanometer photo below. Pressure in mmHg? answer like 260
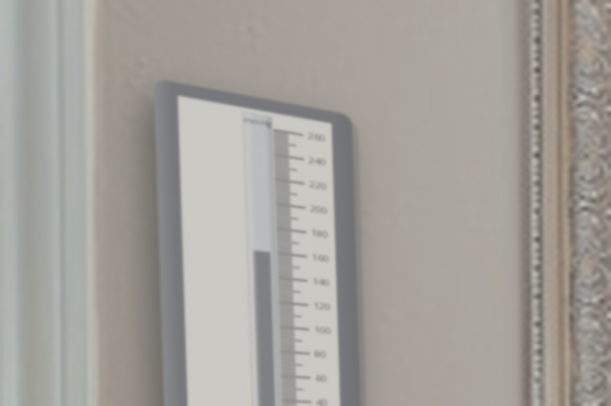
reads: 160
